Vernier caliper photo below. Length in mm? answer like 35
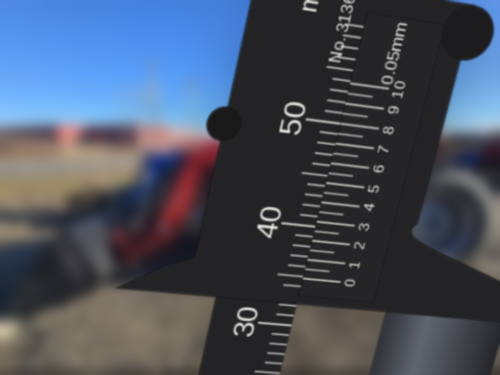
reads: 34.8
